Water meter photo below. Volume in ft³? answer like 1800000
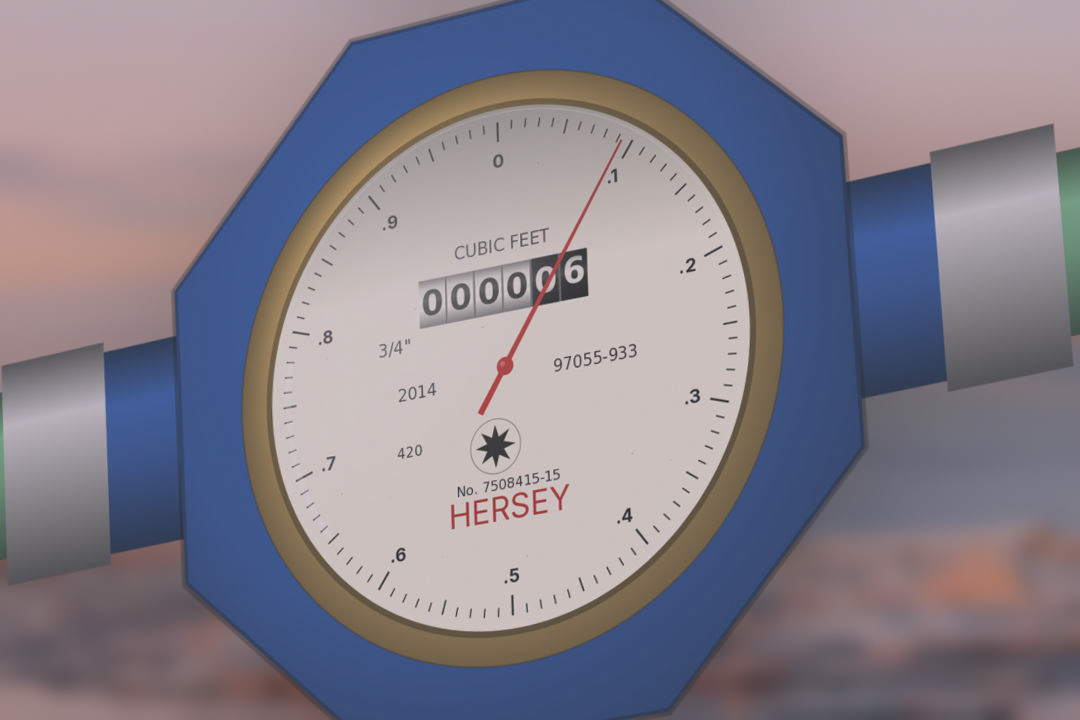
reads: 6.09
